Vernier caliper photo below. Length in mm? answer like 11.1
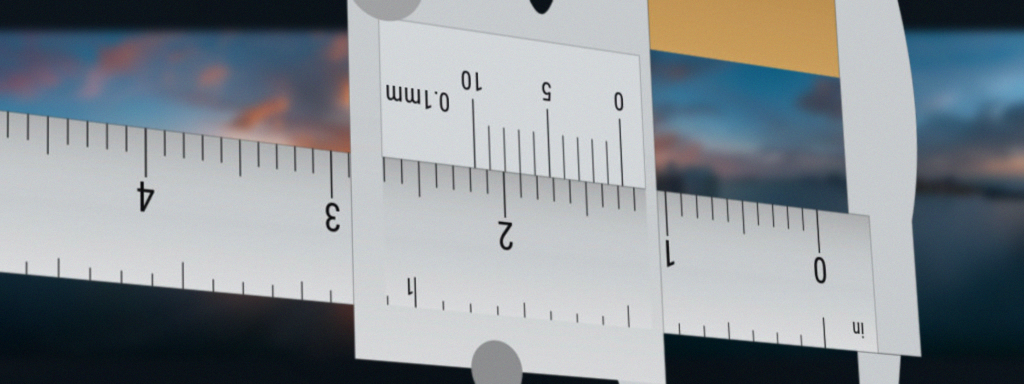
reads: 12.7
